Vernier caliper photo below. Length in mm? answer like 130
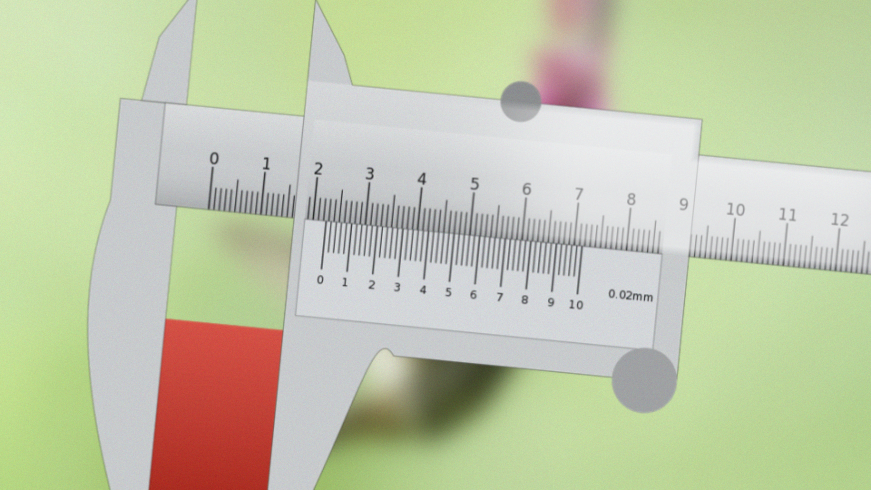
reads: 22.5
